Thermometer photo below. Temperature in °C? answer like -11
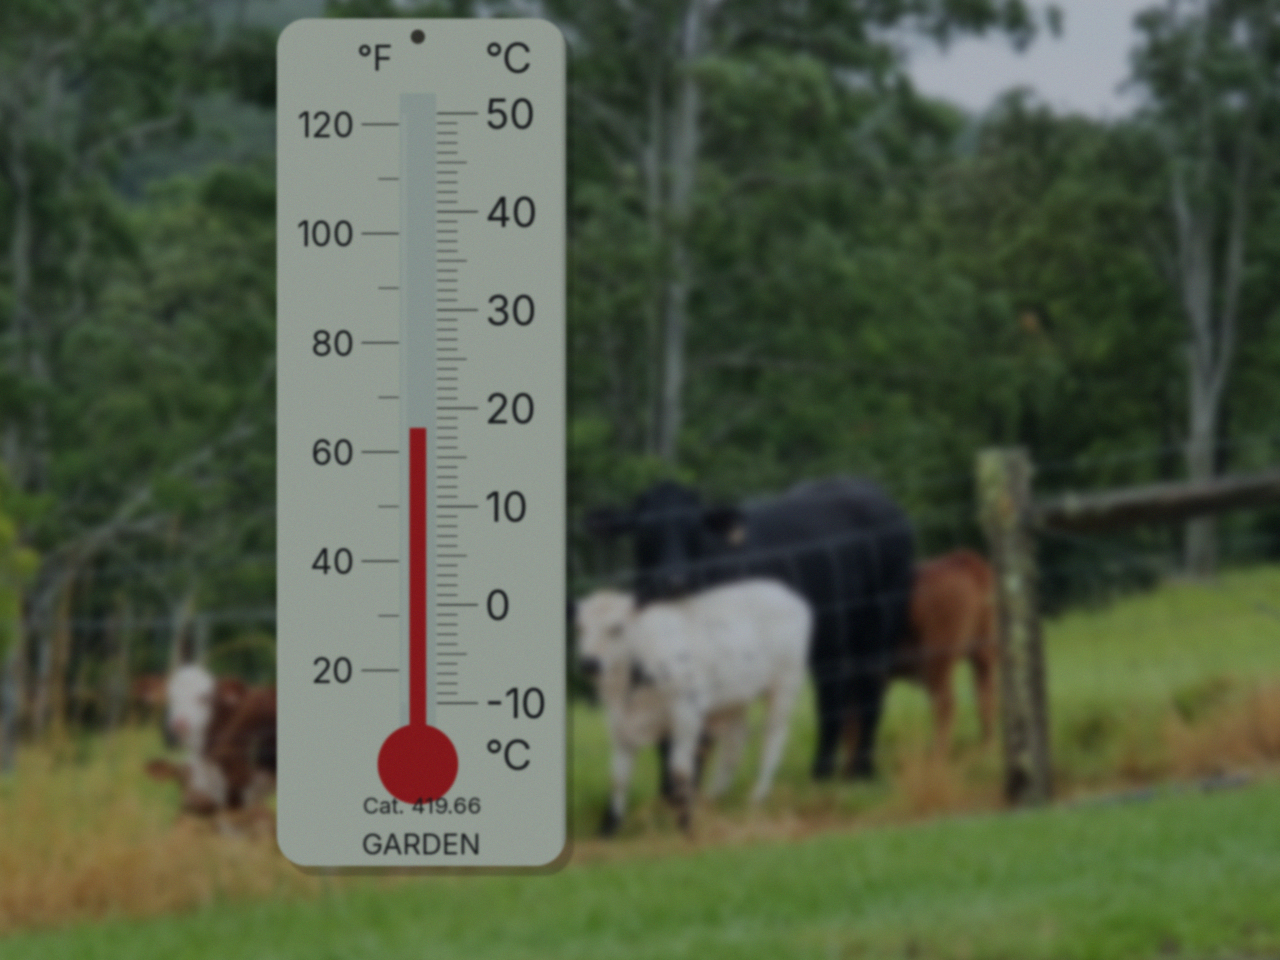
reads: 18
